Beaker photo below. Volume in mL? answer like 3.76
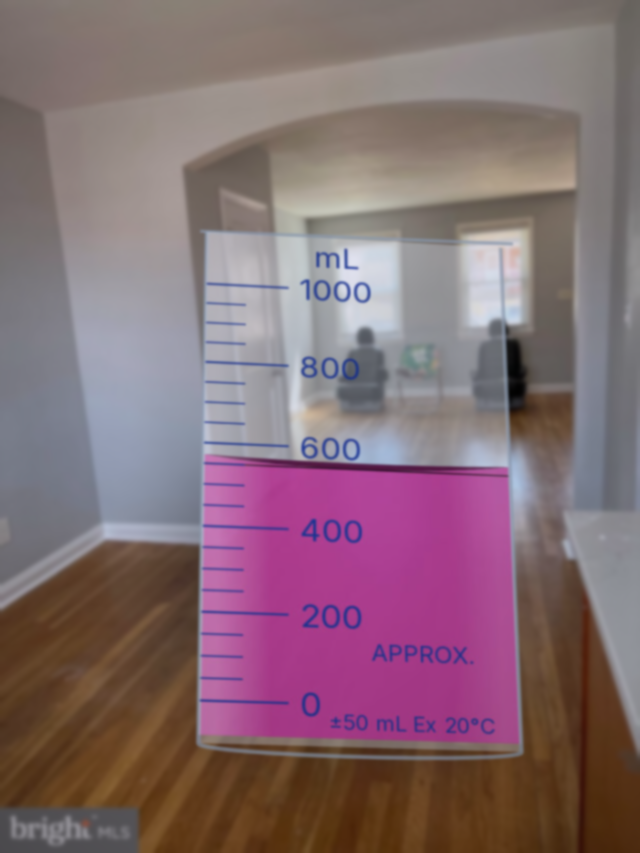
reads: 550
